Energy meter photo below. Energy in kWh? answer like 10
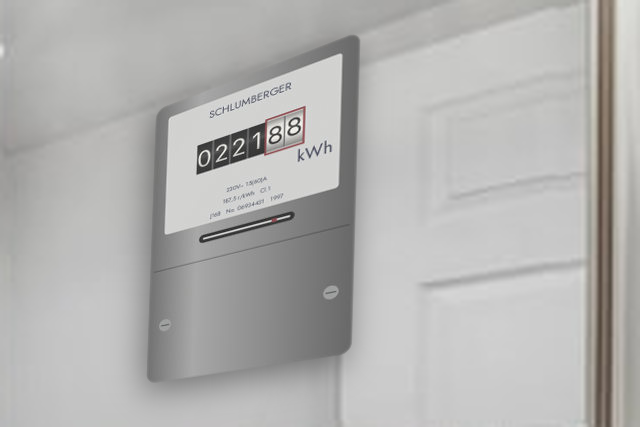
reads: 221.88
